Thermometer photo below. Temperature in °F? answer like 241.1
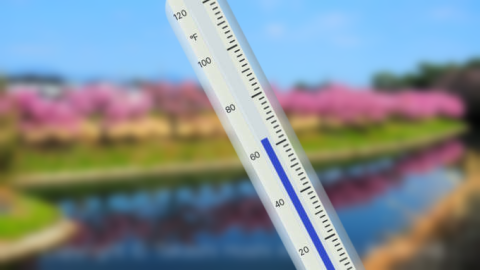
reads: 64
